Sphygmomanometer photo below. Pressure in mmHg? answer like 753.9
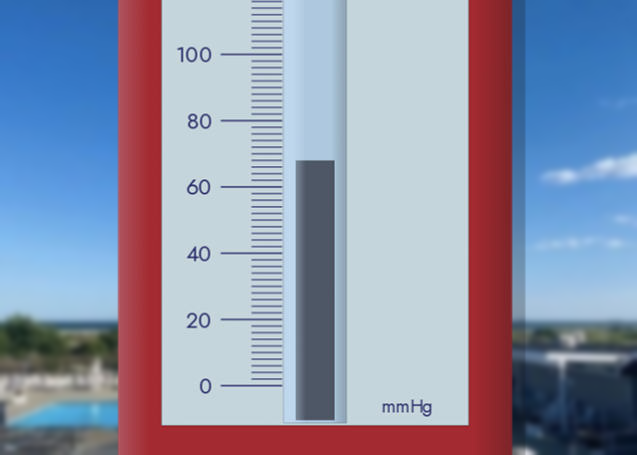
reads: 68
